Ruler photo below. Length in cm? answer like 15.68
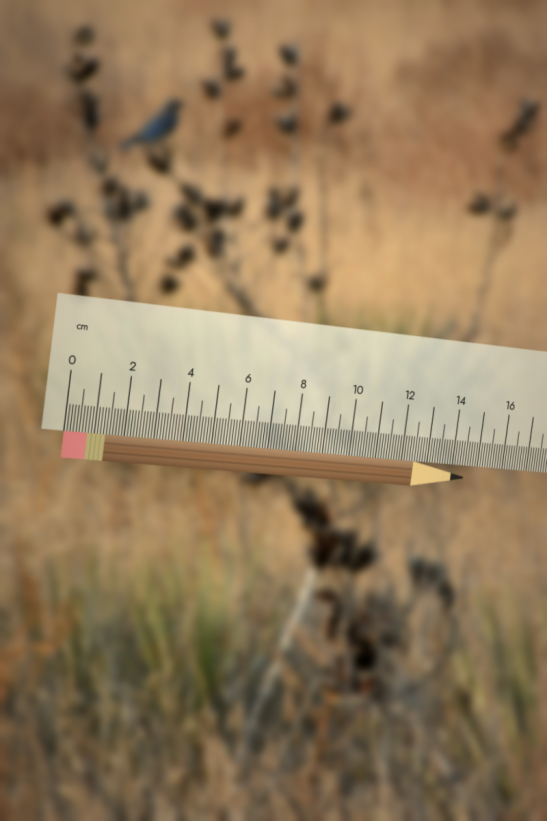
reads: 14.5
